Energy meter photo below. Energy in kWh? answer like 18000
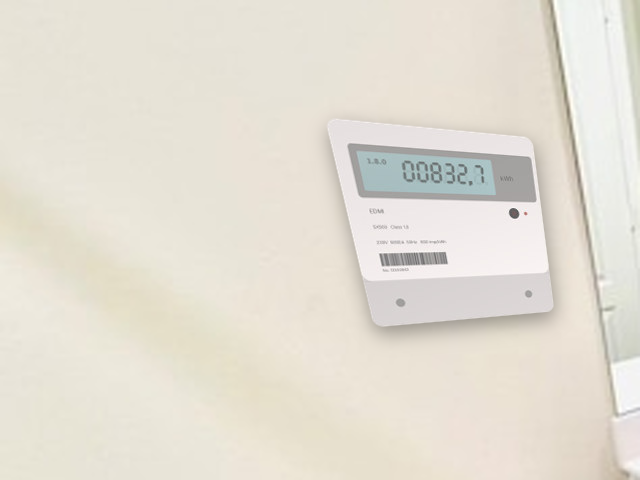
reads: 832.7
